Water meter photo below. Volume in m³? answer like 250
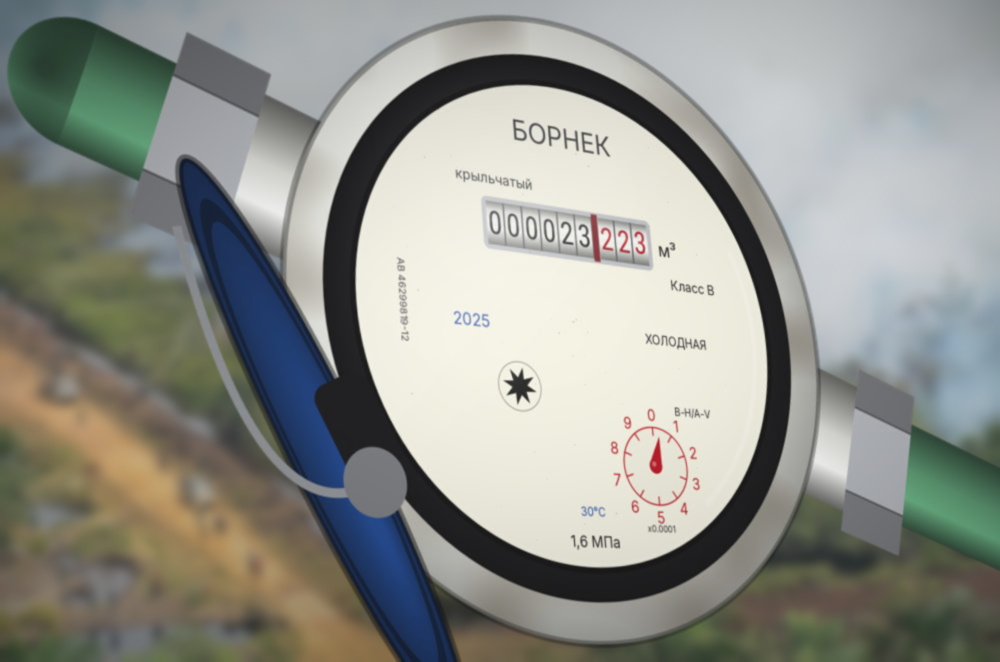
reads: 23.2230
